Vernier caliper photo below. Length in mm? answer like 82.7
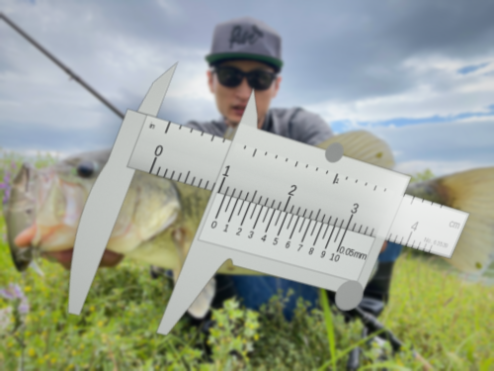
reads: 11.0
